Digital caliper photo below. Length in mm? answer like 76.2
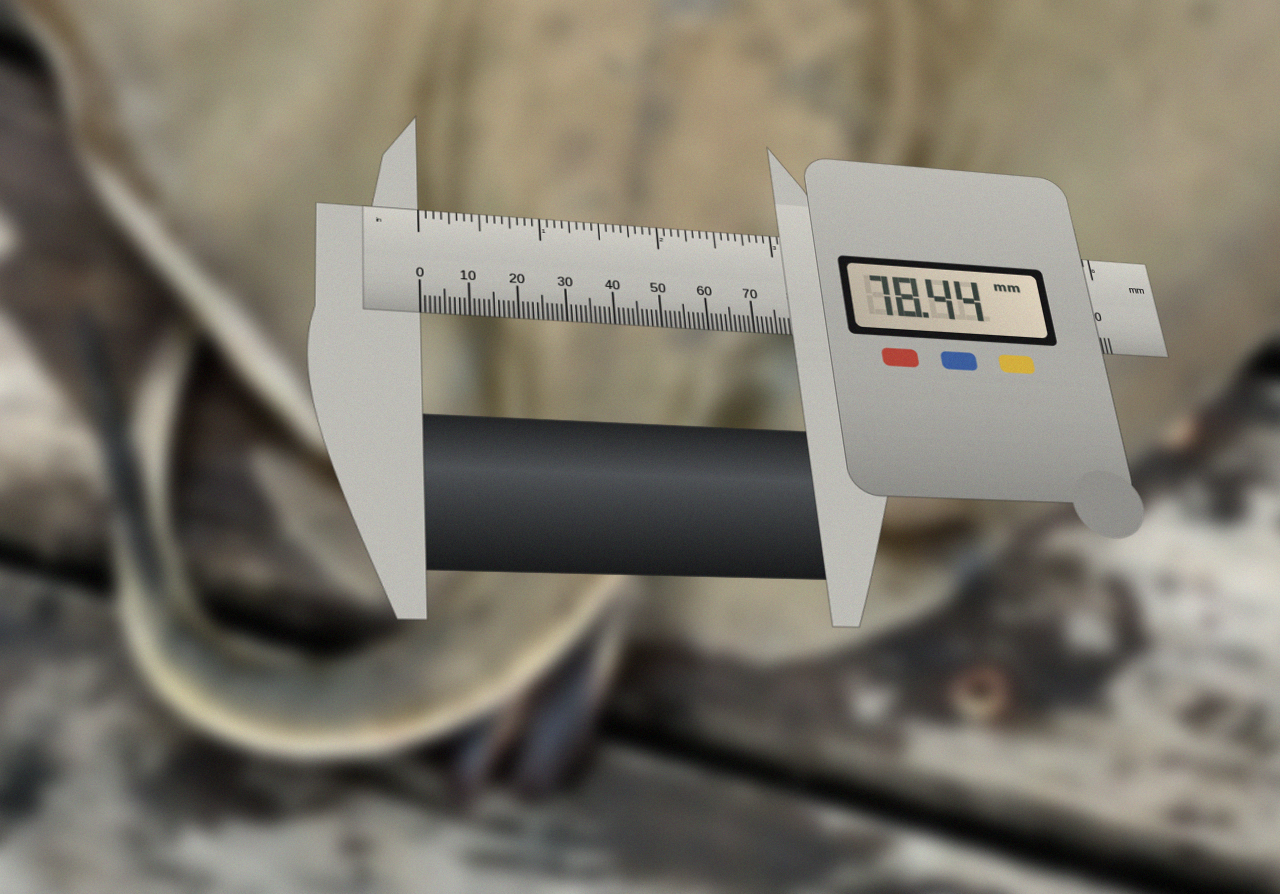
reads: 78.44
